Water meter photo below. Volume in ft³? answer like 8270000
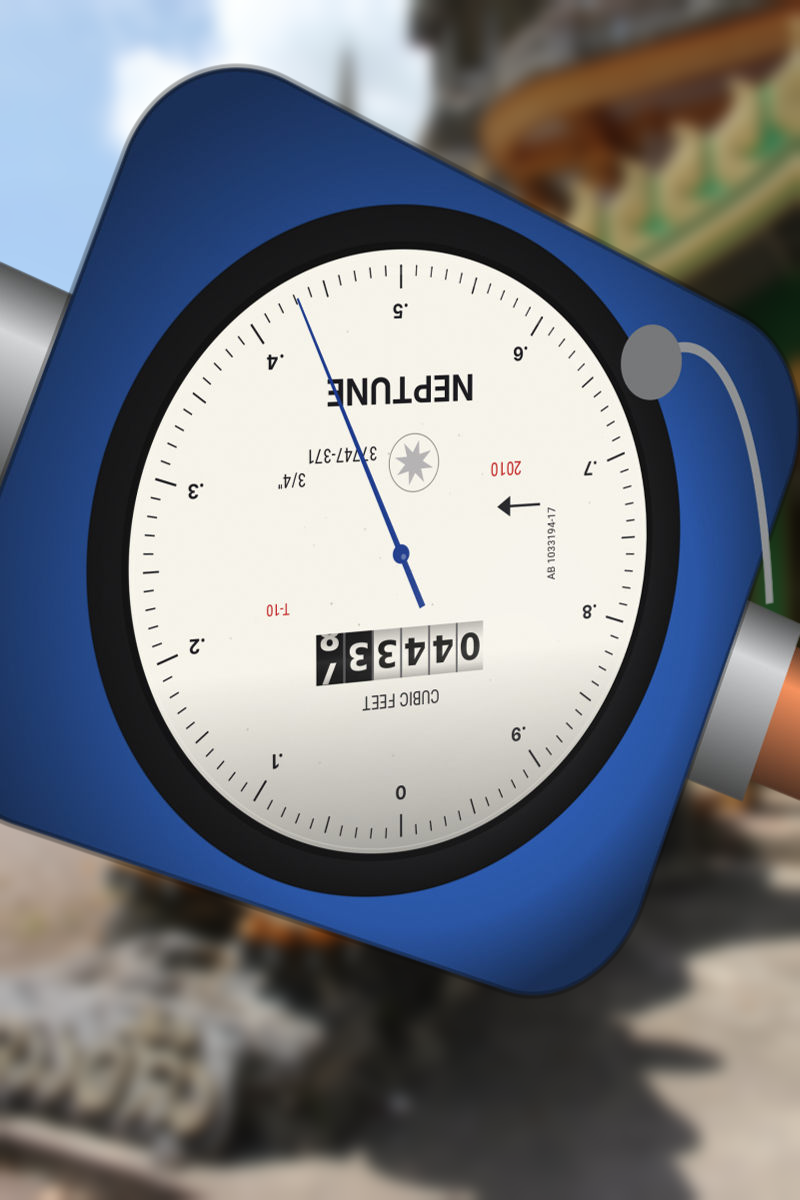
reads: 44337.43
